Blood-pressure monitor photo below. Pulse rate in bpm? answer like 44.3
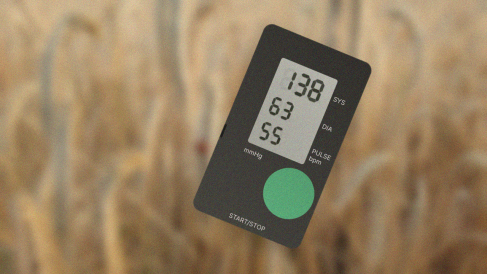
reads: 55
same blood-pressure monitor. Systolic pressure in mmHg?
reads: 138
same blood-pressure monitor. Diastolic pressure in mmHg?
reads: 63
